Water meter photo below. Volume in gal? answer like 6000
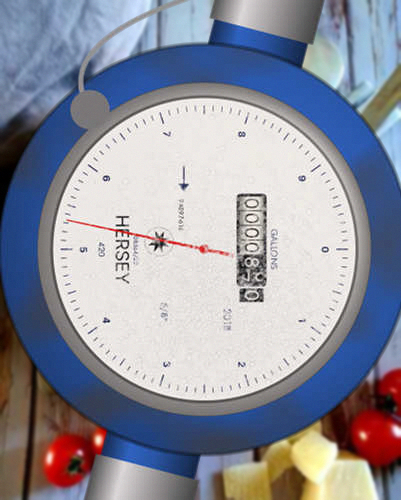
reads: 865.3
